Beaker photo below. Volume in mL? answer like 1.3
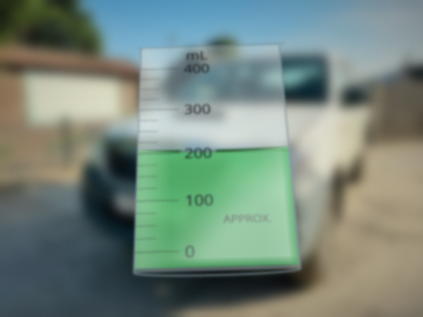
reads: 200
